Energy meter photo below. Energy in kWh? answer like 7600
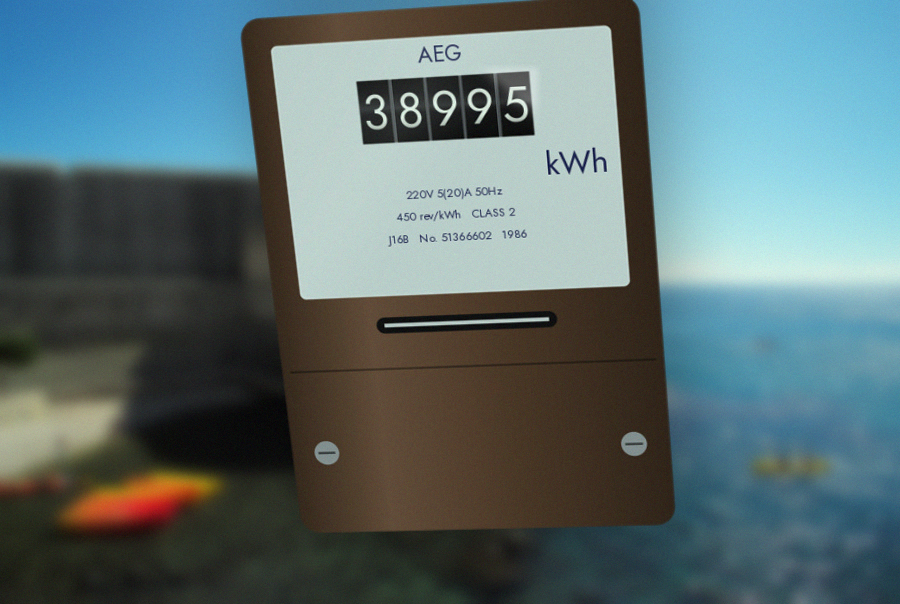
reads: 38995
